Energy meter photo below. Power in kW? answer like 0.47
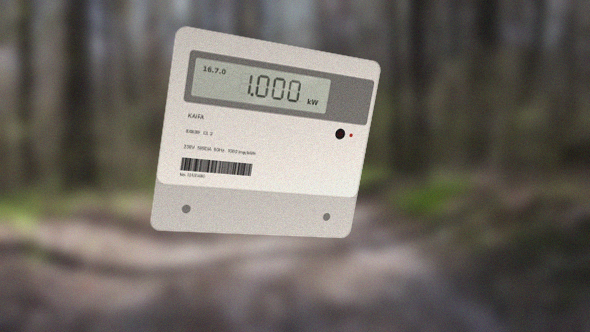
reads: 1.000
